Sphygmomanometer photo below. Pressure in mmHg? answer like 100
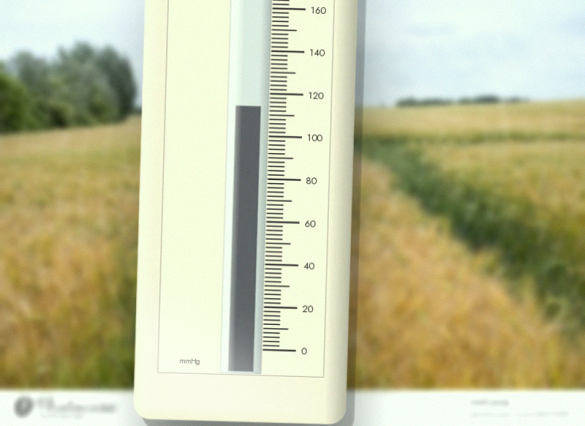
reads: 114
